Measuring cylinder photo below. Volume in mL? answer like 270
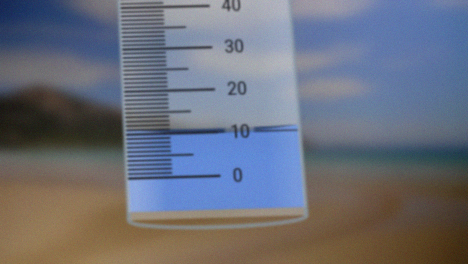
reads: 10
